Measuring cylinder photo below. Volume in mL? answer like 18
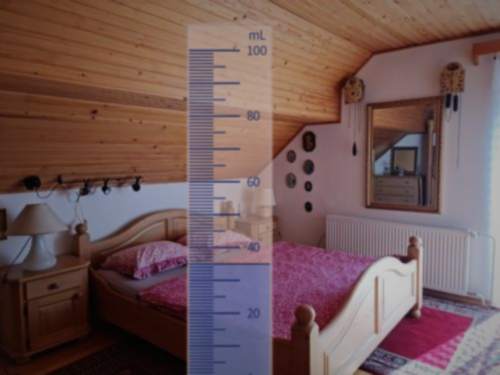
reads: 35
